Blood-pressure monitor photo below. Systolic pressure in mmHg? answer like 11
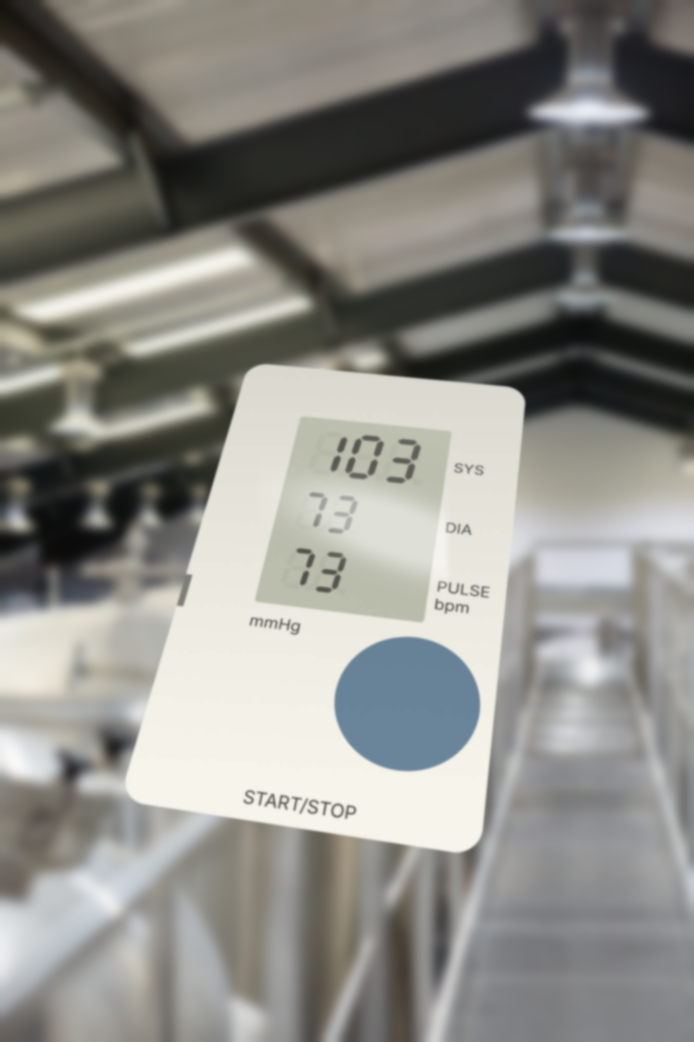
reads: 103
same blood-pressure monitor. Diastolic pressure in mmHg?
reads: 73
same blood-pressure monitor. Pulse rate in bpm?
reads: 73
